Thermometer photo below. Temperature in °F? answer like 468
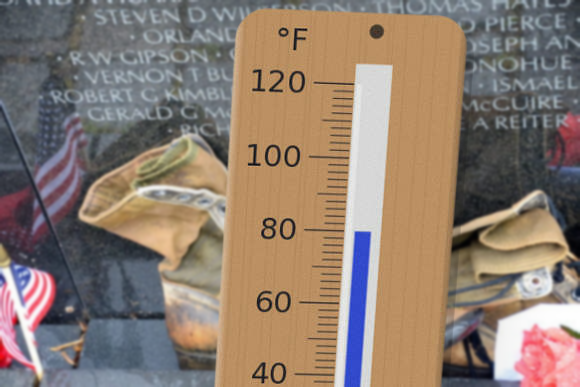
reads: 80
